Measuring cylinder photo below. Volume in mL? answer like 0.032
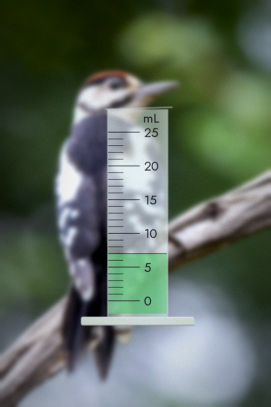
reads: 7
